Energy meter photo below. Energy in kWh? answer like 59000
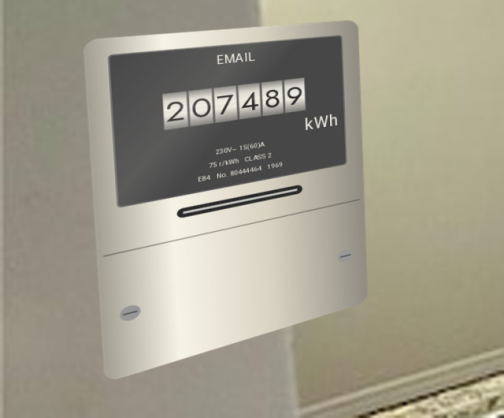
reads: 207489
